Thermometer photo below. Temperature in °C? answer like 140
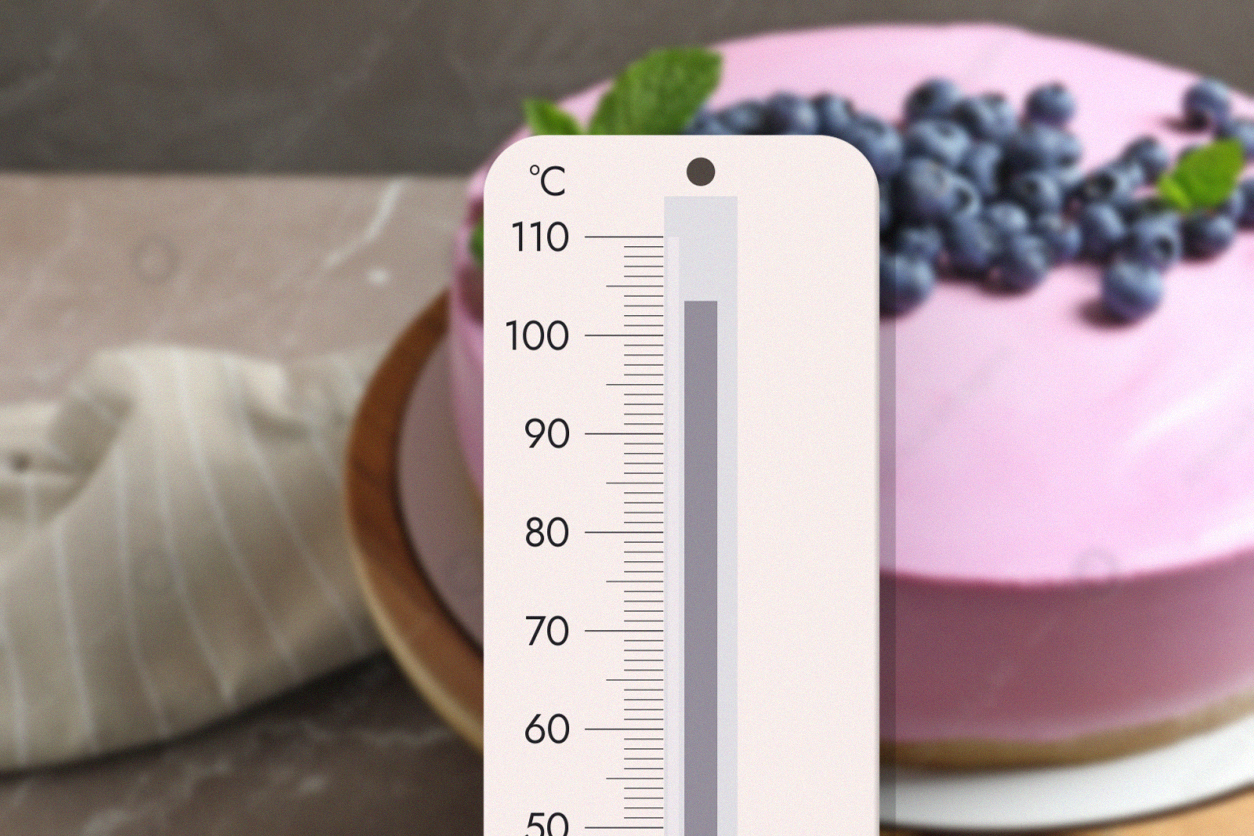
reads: 103.5
